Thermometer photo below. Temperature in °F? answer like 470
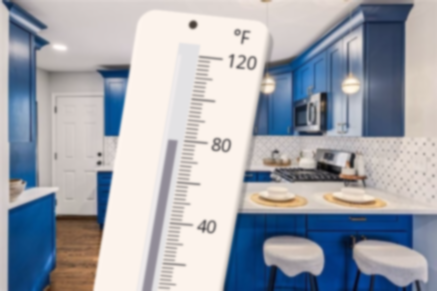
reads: 80
